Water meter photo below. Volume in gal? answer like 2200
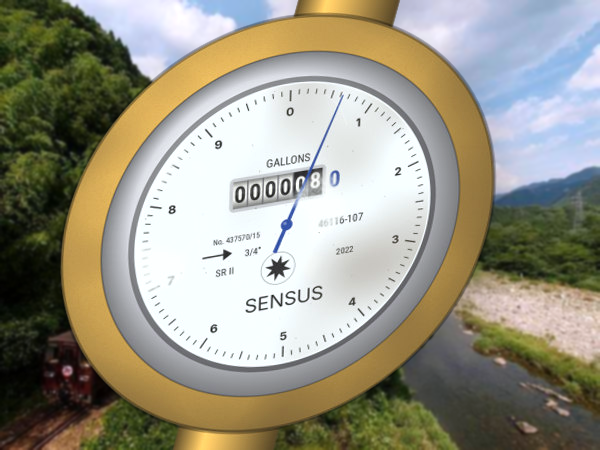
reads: 80.6
